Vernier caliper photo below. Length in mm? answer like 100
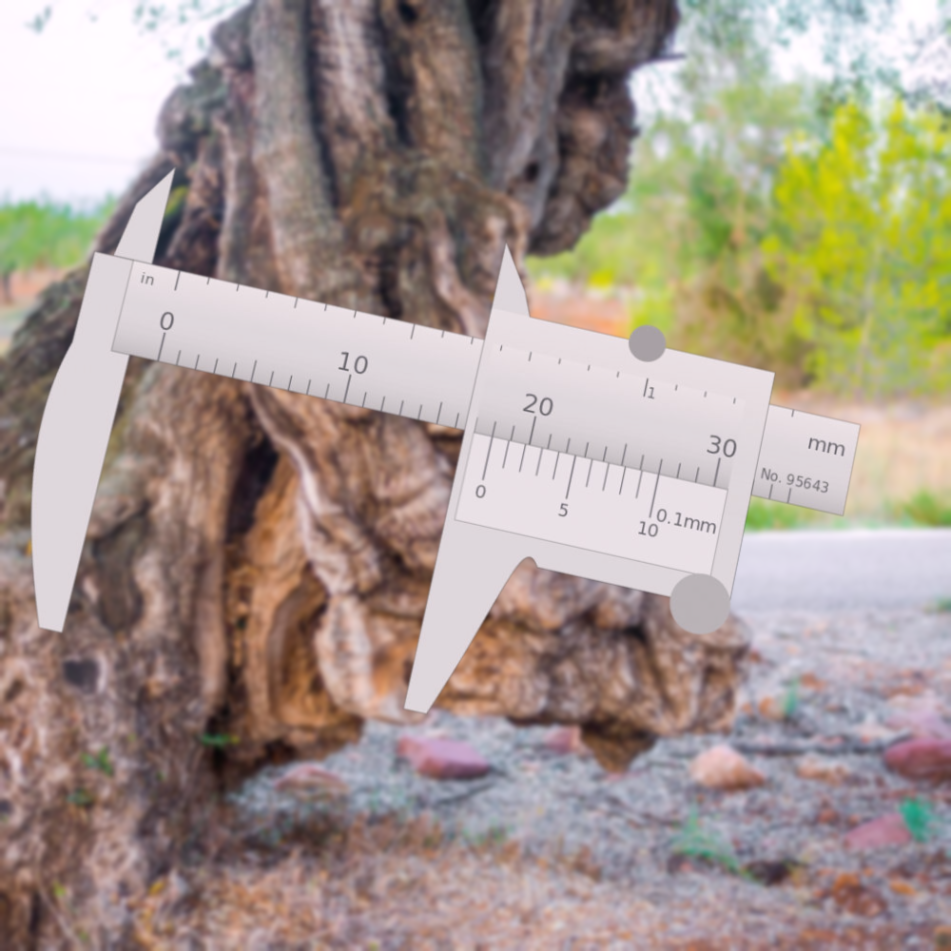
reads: 18.0
